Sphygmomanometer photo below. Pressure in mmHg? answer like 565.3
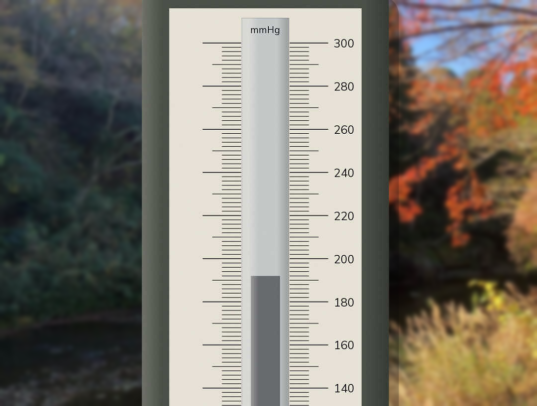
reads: 192
